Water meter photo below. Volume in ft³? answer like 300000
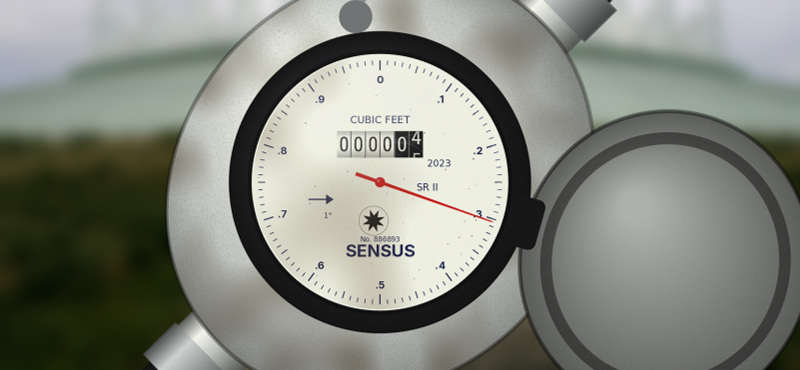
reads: 4.30
